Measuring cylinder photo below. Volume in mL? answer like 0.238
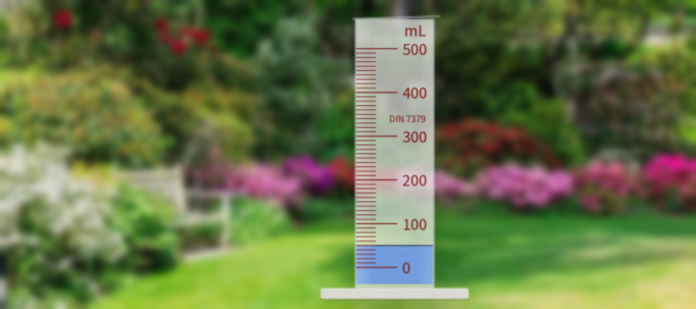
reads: 50
